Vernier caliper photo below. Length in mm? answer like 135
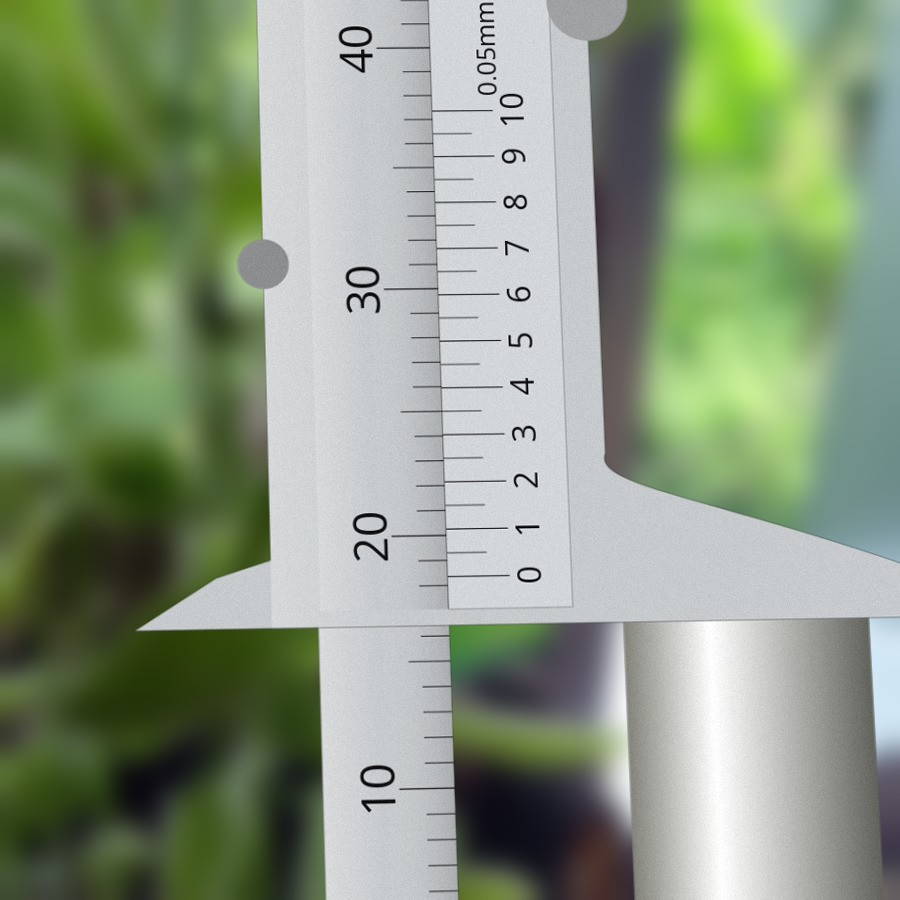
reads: 18.35
